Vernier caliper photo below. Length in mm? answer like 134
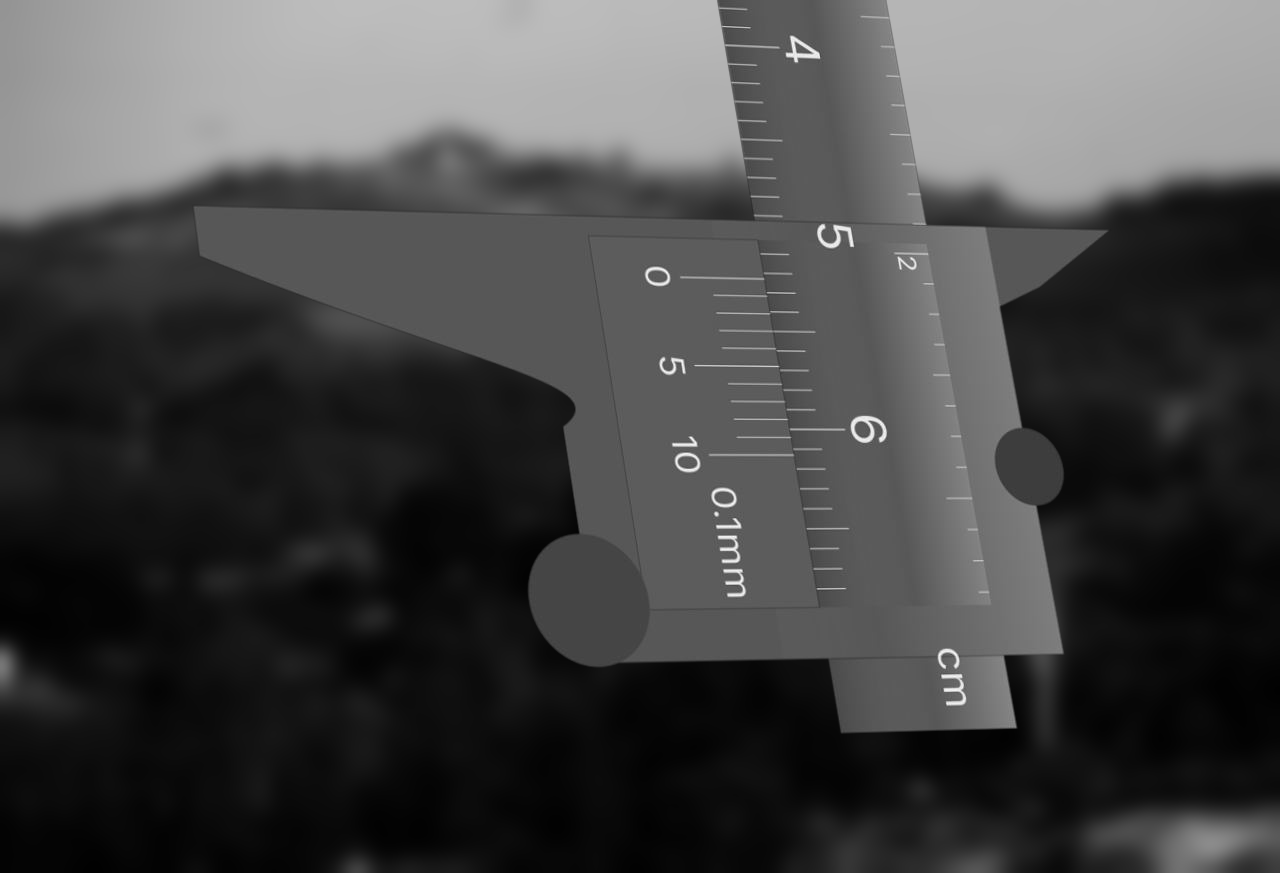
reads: 52.3
